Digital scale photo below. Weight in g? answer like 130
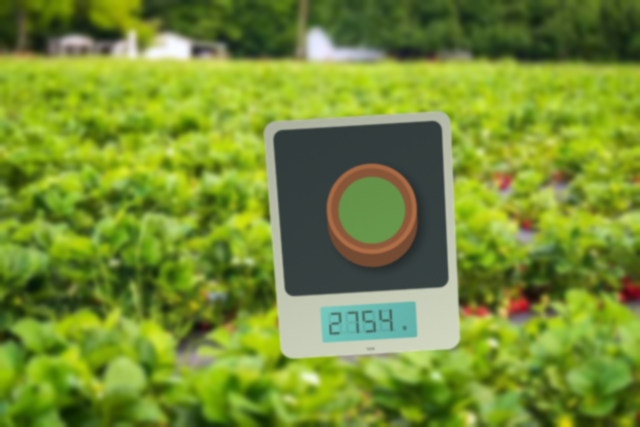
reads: 2754
